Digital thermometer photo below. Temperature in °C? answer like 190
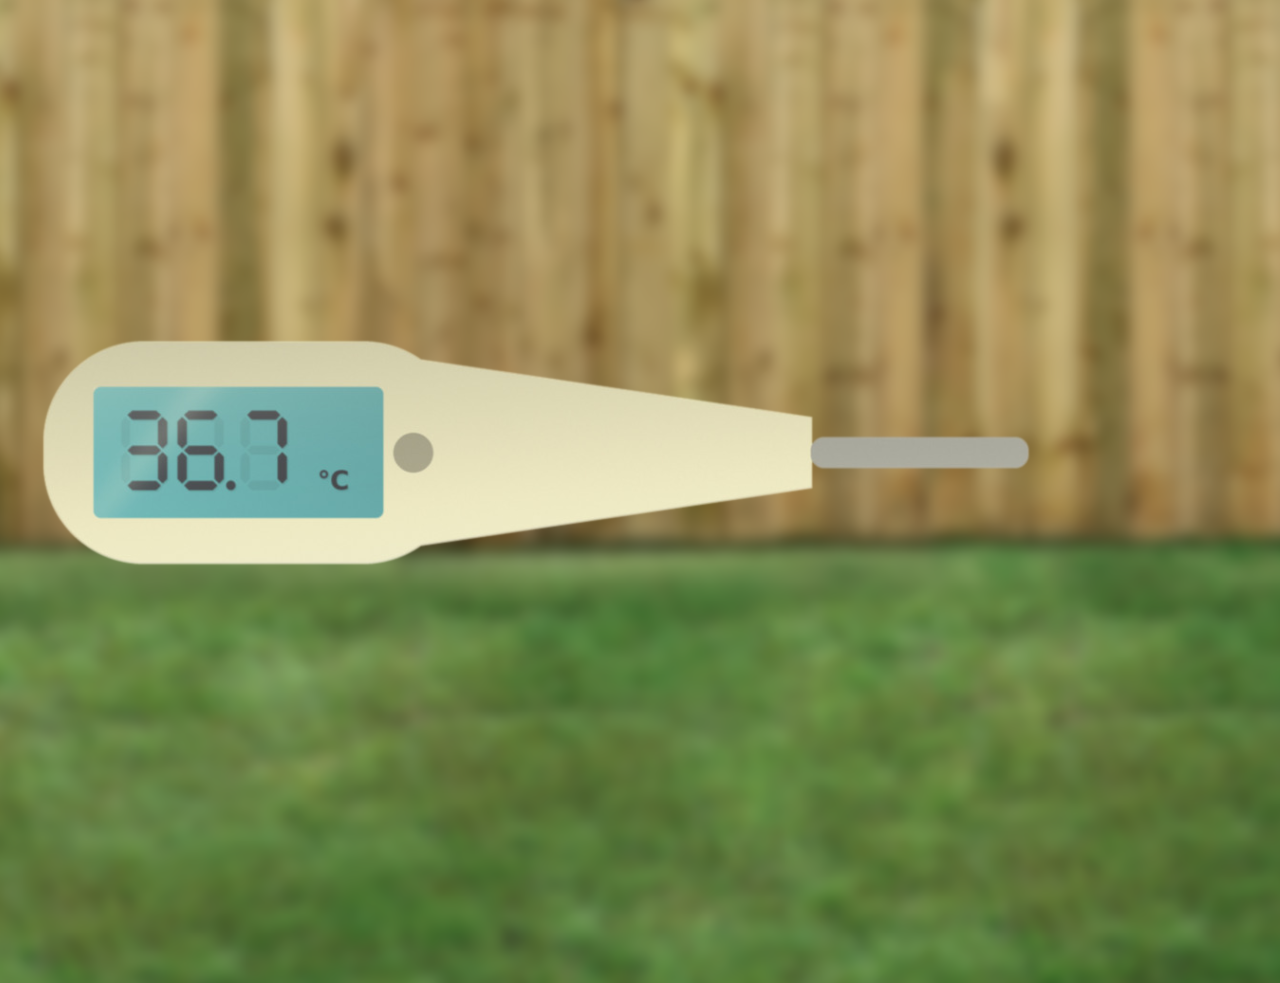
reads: 36.7
